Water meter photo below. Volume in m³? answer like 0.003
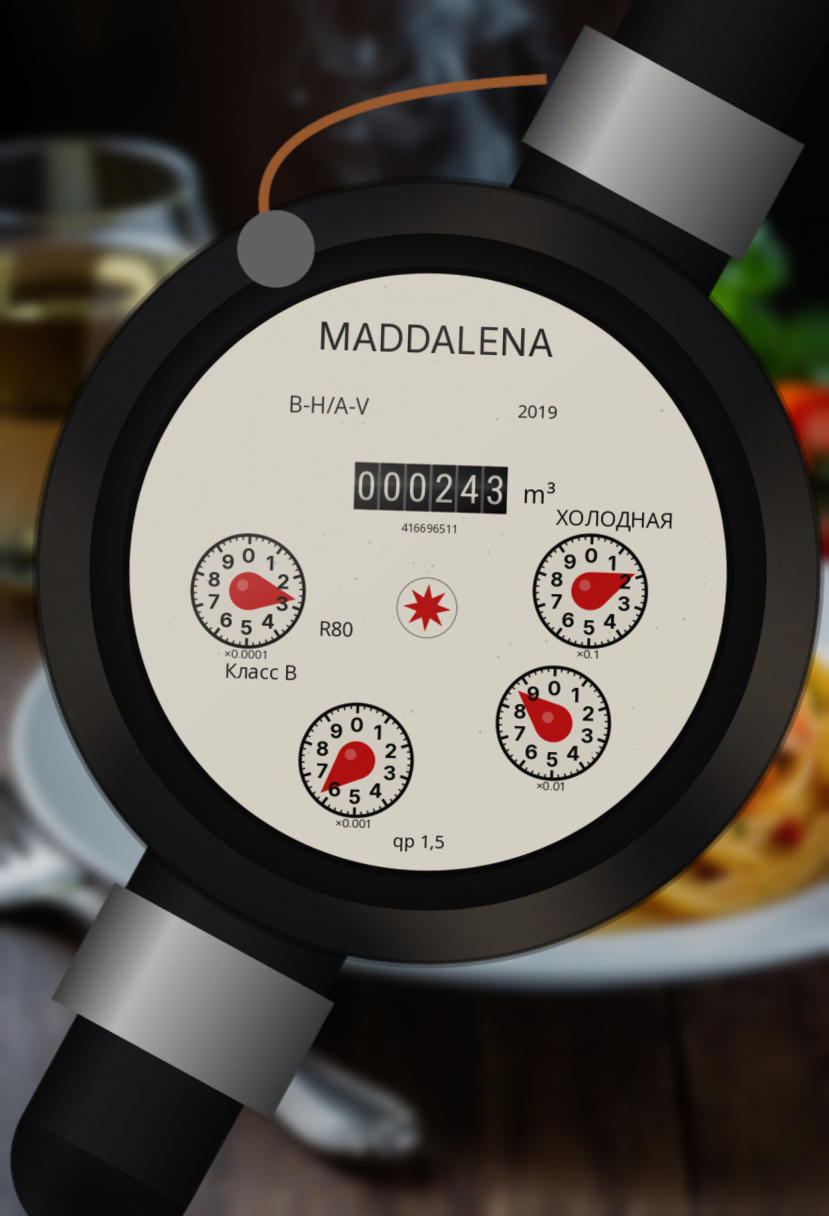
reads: 243.1862
